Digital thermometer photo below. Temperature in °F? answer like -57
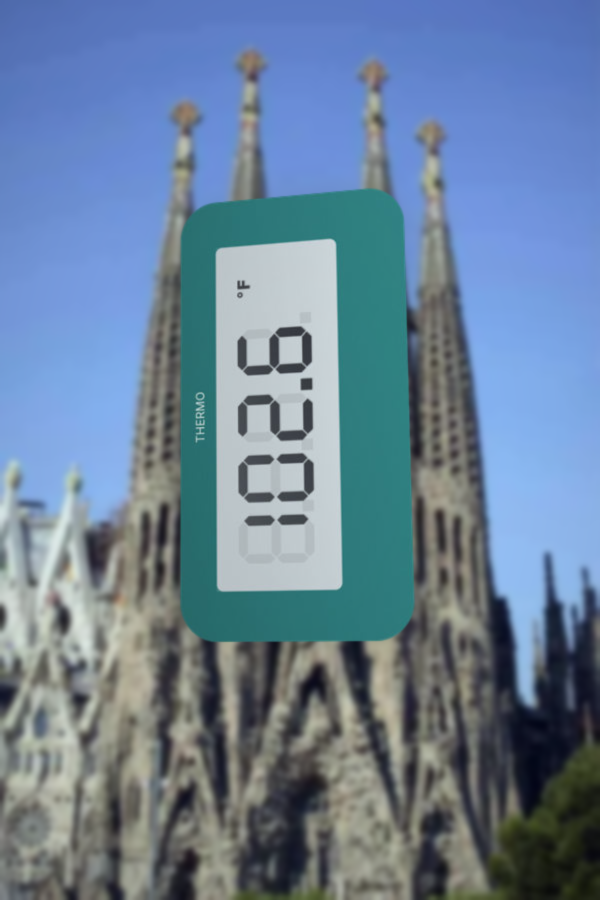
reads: 102.6
